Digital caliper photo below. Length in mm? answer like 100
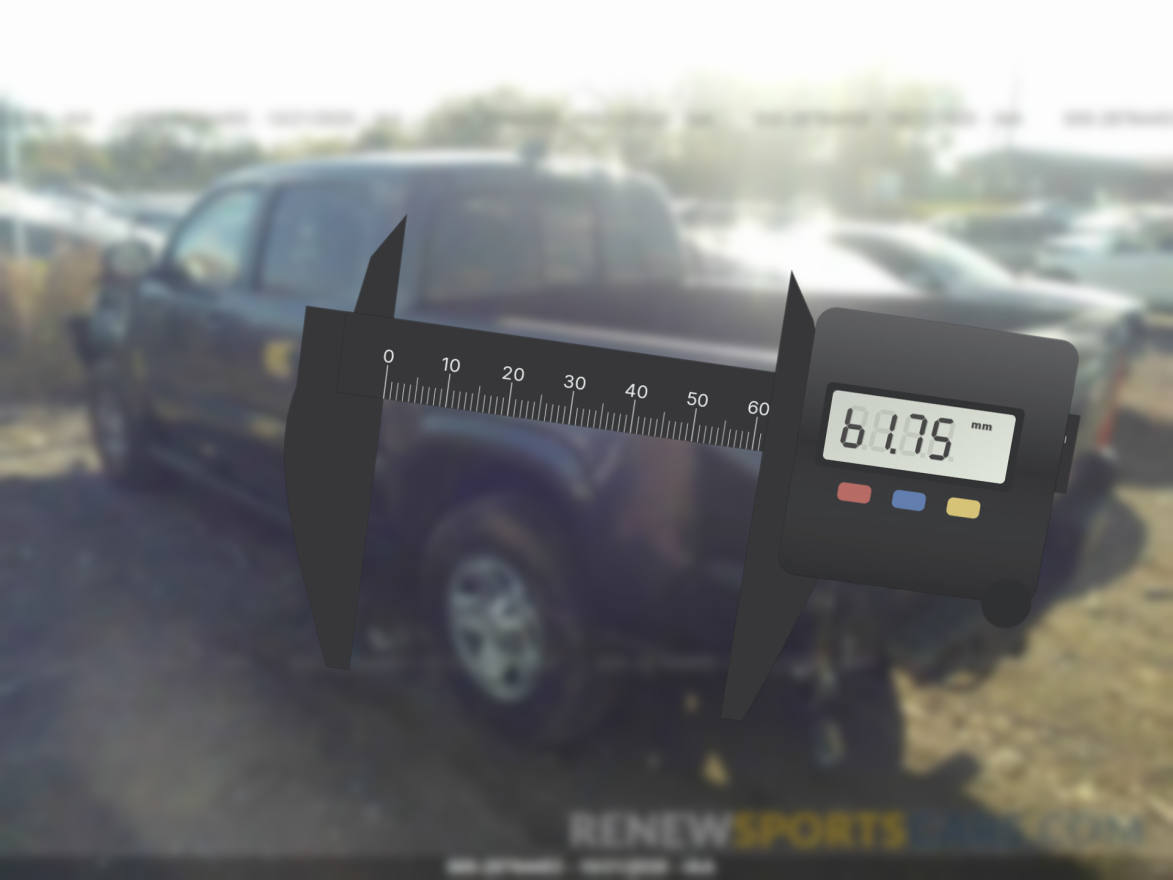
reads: 61.75
